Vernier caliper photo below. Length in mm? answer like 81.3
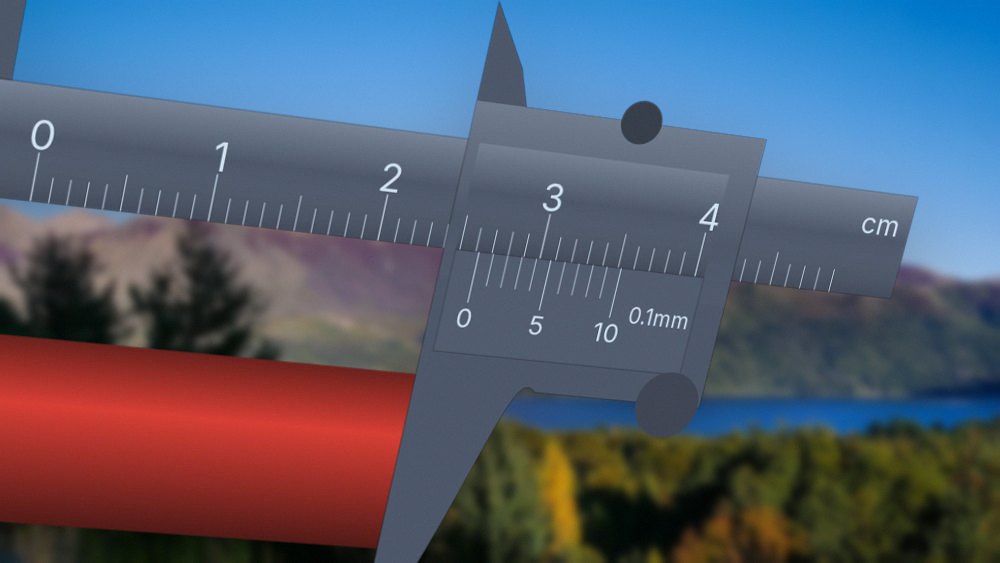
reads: 26.2
